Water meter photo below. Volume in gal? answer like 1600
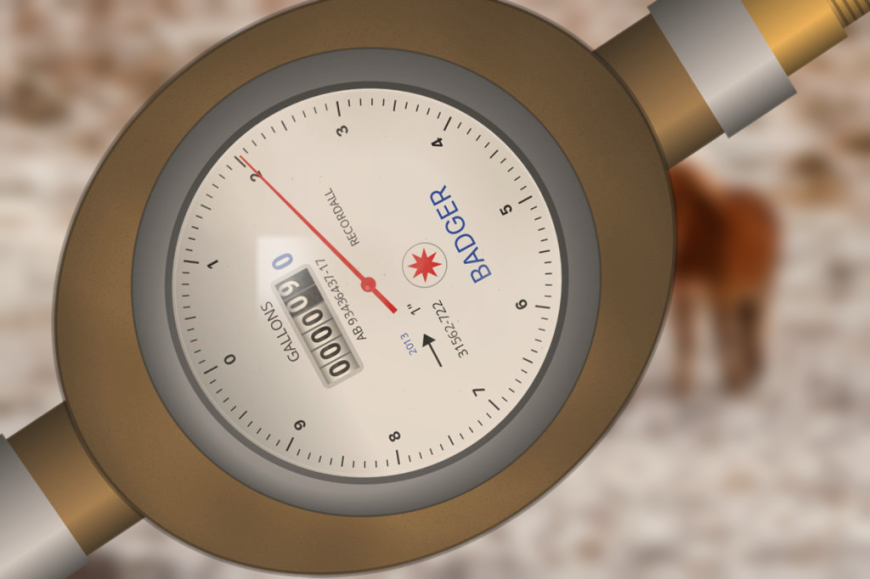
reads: 92.0
